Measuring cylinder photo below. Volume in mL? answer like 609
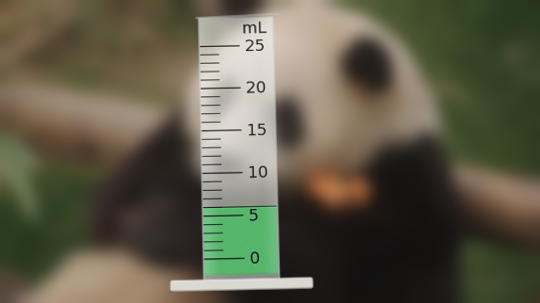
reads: 6
